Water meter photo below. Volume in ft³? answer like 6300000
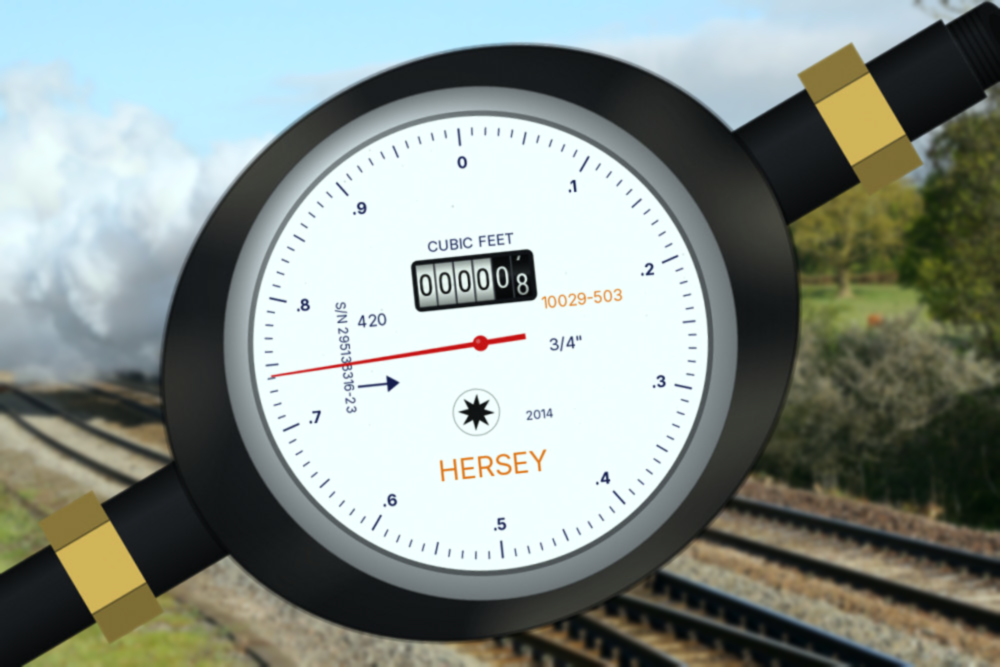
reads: 7.74
